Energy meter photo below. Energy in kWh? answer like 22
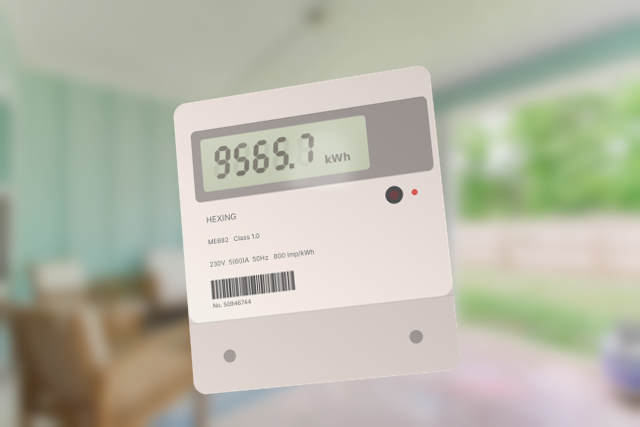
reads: 9565.7
